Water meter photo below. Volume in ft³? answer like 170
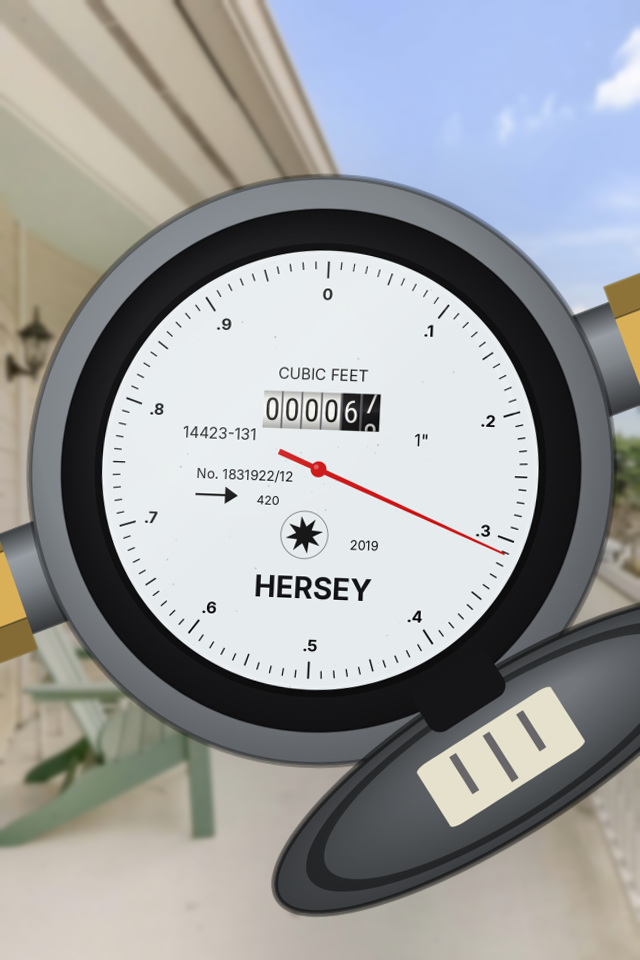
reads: 67.31
